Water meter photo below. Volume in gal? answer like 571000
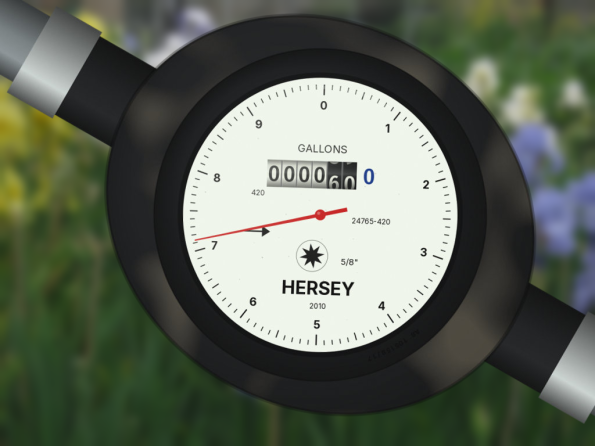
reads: 597.1
